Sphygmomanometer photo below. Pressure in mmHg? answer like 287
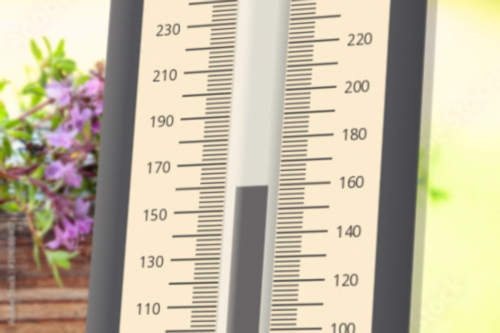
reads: 160
